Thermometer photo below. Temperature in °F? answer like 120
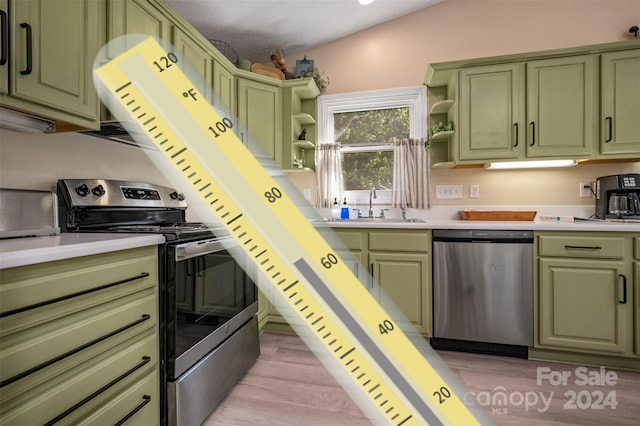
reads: 64
